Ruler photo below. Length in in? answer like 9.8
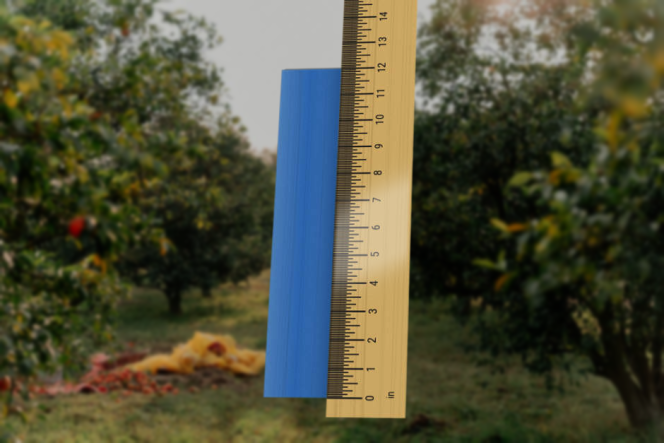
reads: 12
